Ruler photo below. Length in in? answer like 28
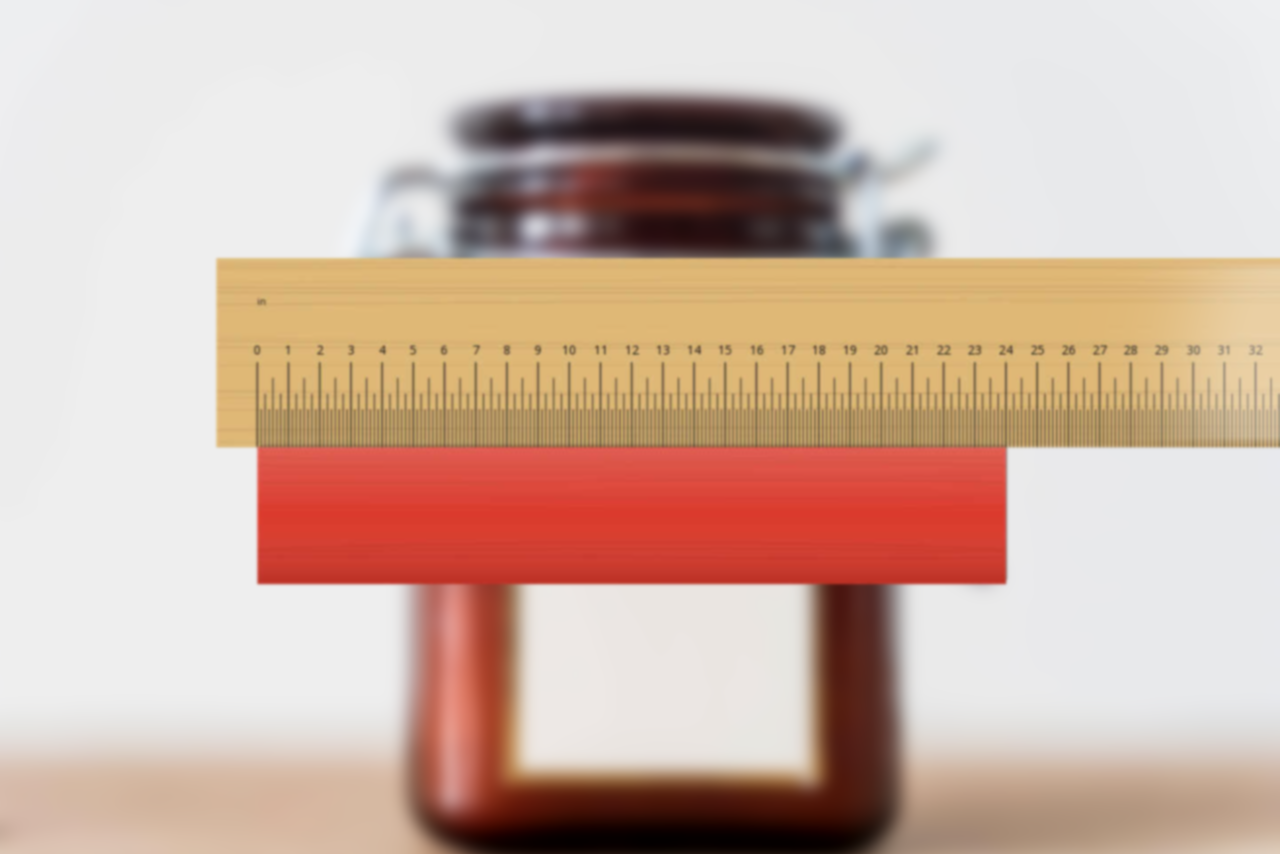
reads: 24
